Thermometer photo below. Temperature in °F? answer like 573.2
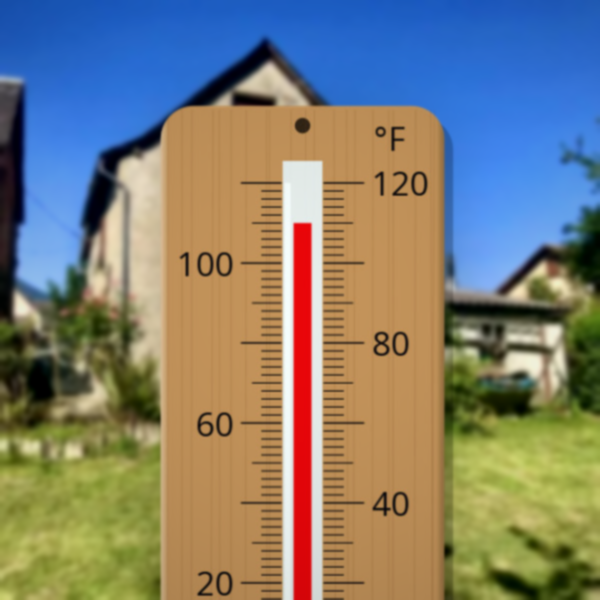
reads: 110
